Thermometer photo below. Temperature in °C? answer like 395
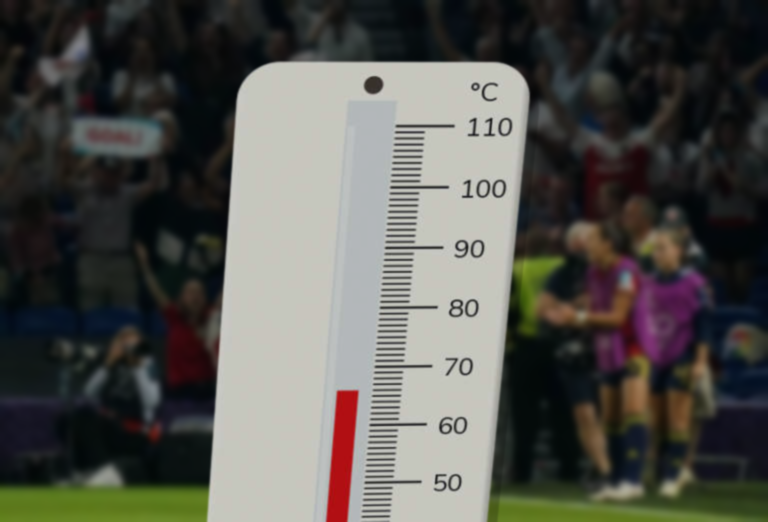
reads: 66
